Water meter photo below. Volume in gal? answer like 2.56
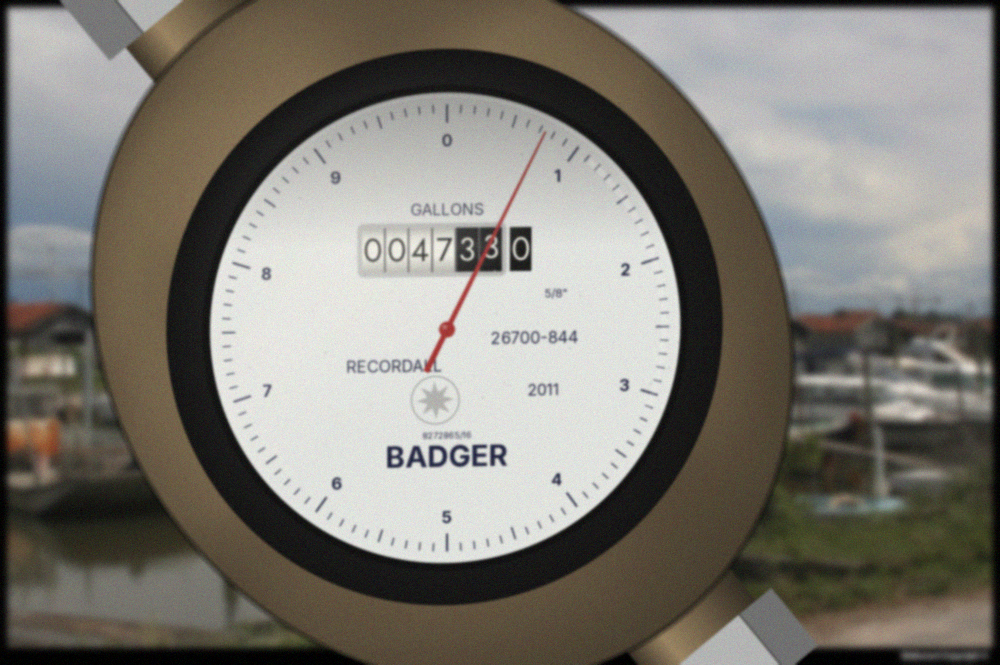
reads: 47330.7
